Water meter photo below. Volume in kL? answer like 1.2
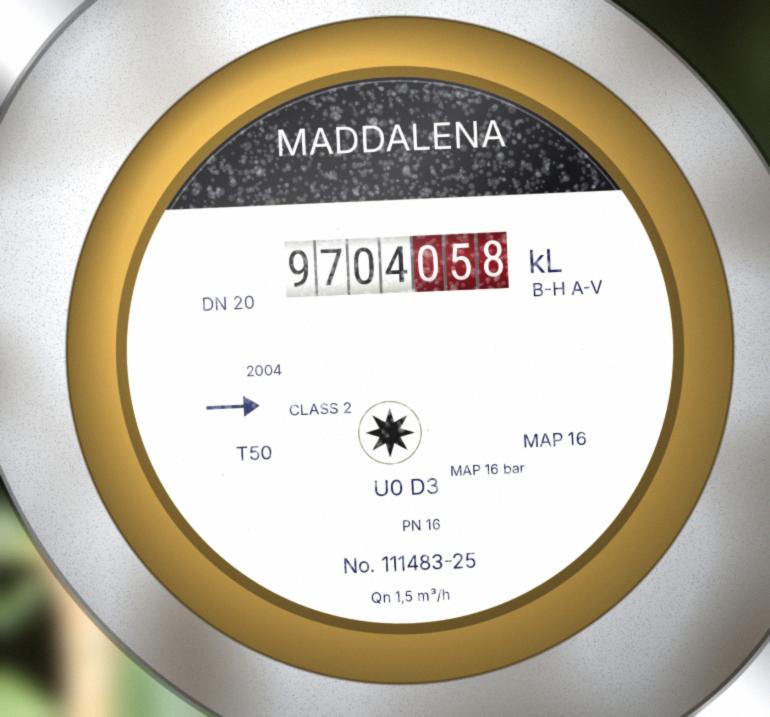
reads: 9704.058
